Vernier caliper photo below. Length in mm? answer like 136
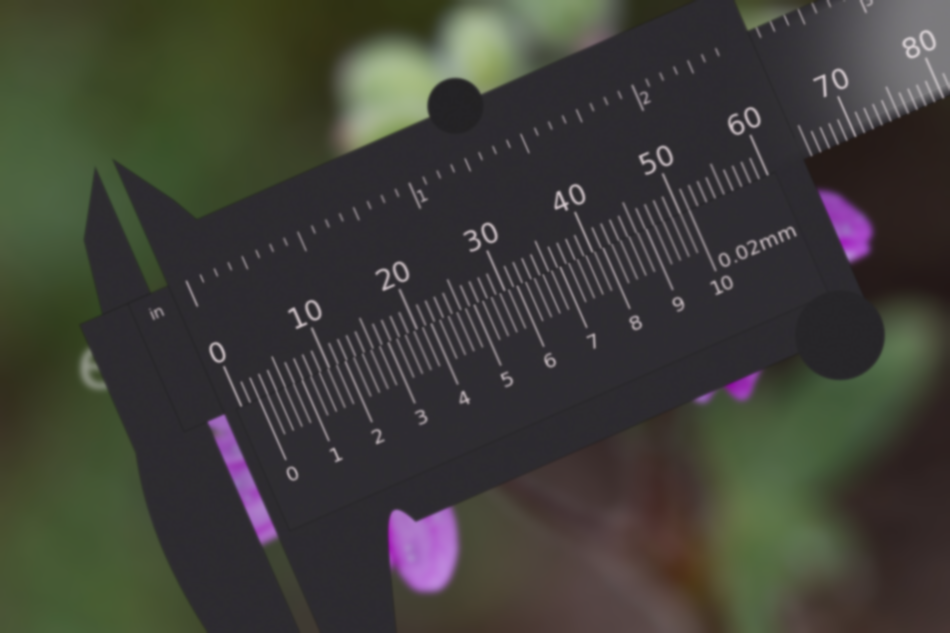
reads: 2.0
